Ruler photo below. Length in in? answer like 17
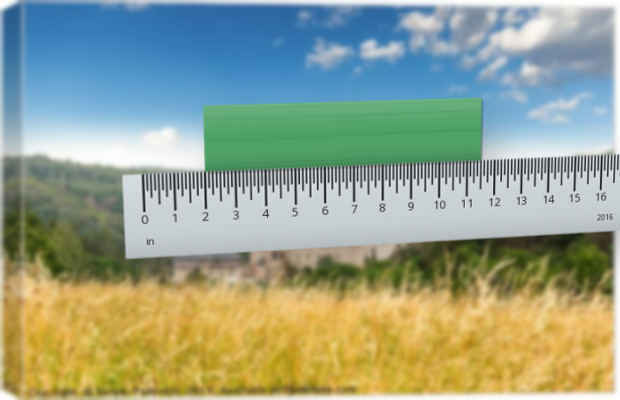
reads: 9.5
